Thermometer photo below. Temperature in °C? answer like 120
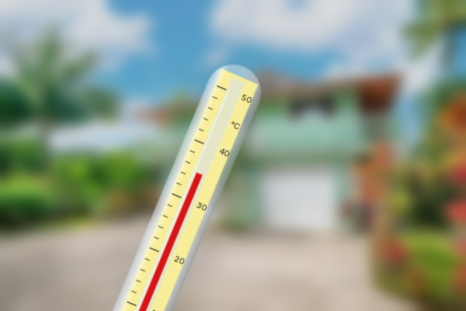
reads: 35
